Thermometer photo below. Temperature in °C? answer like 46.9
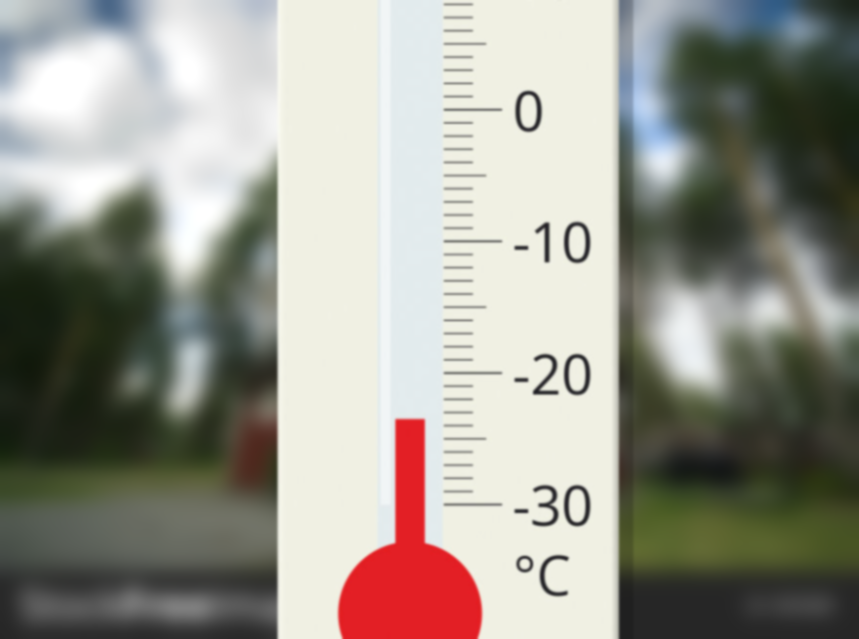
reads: -23.5
